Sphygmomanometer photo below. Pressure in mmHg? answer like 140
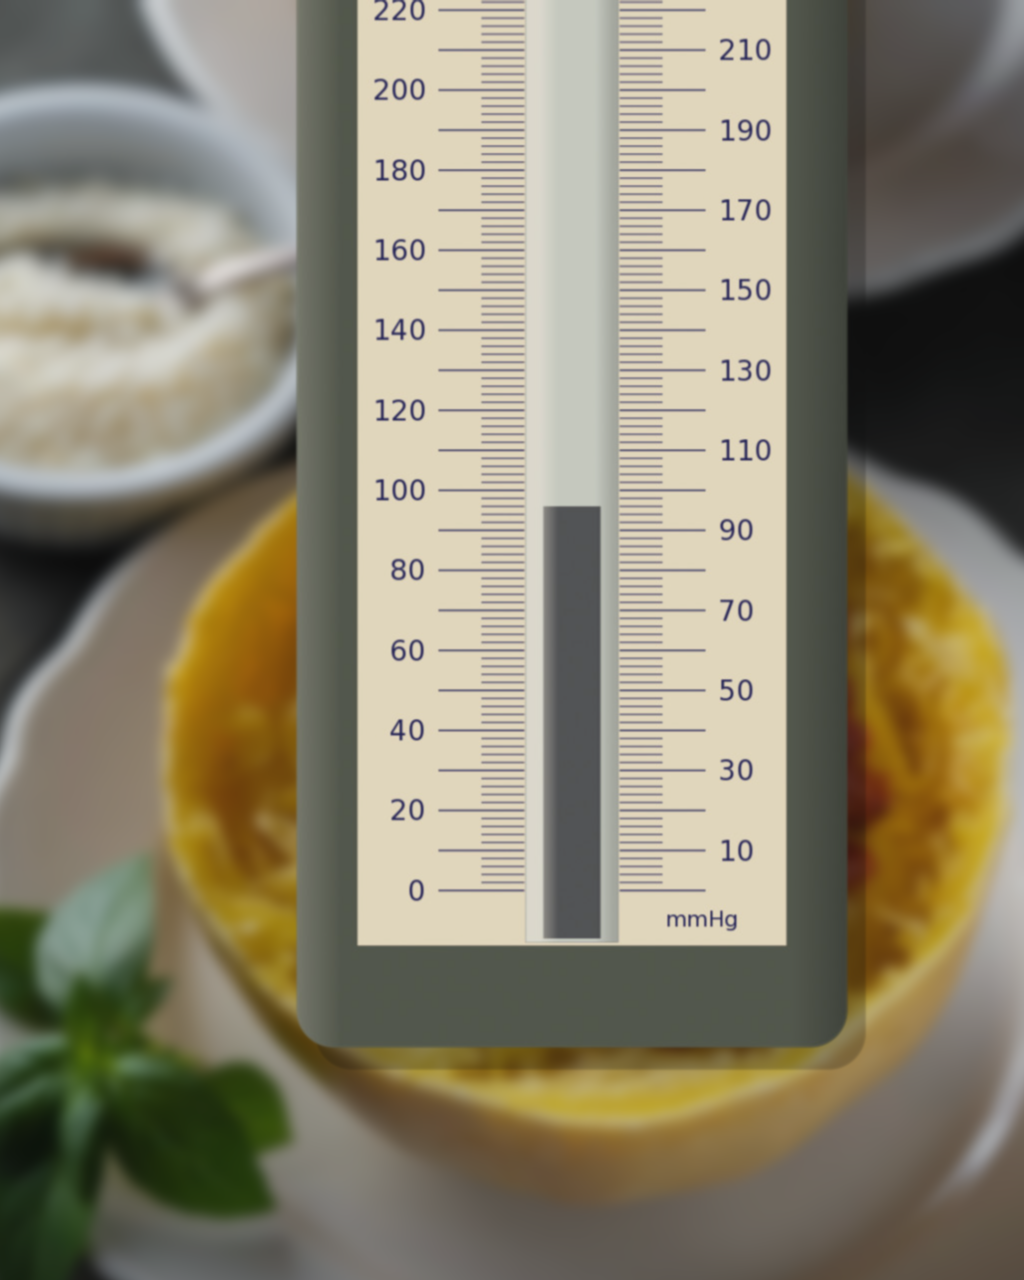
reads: 96
